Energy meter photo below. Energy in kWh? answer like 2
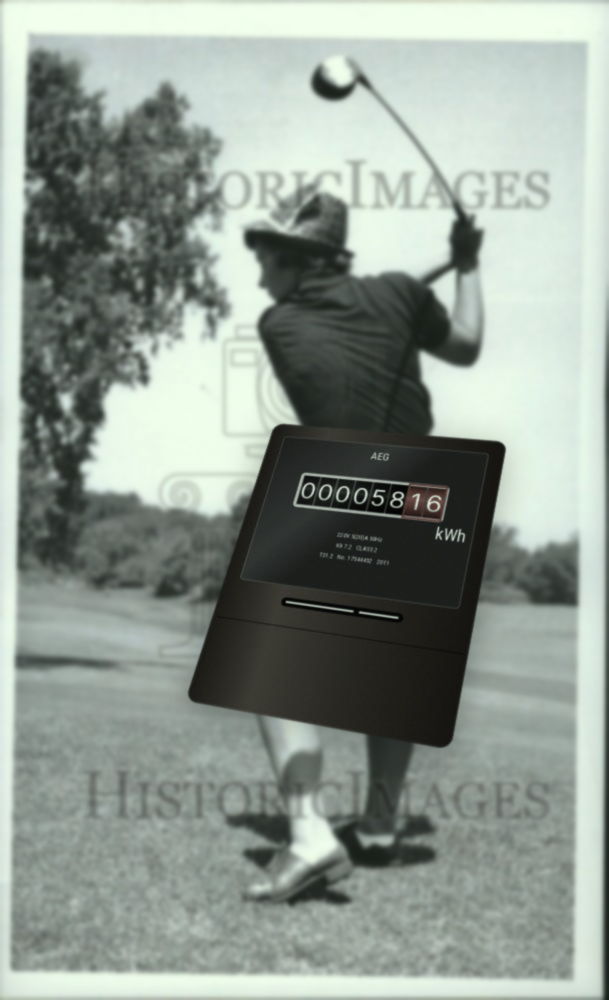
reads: 58.16
